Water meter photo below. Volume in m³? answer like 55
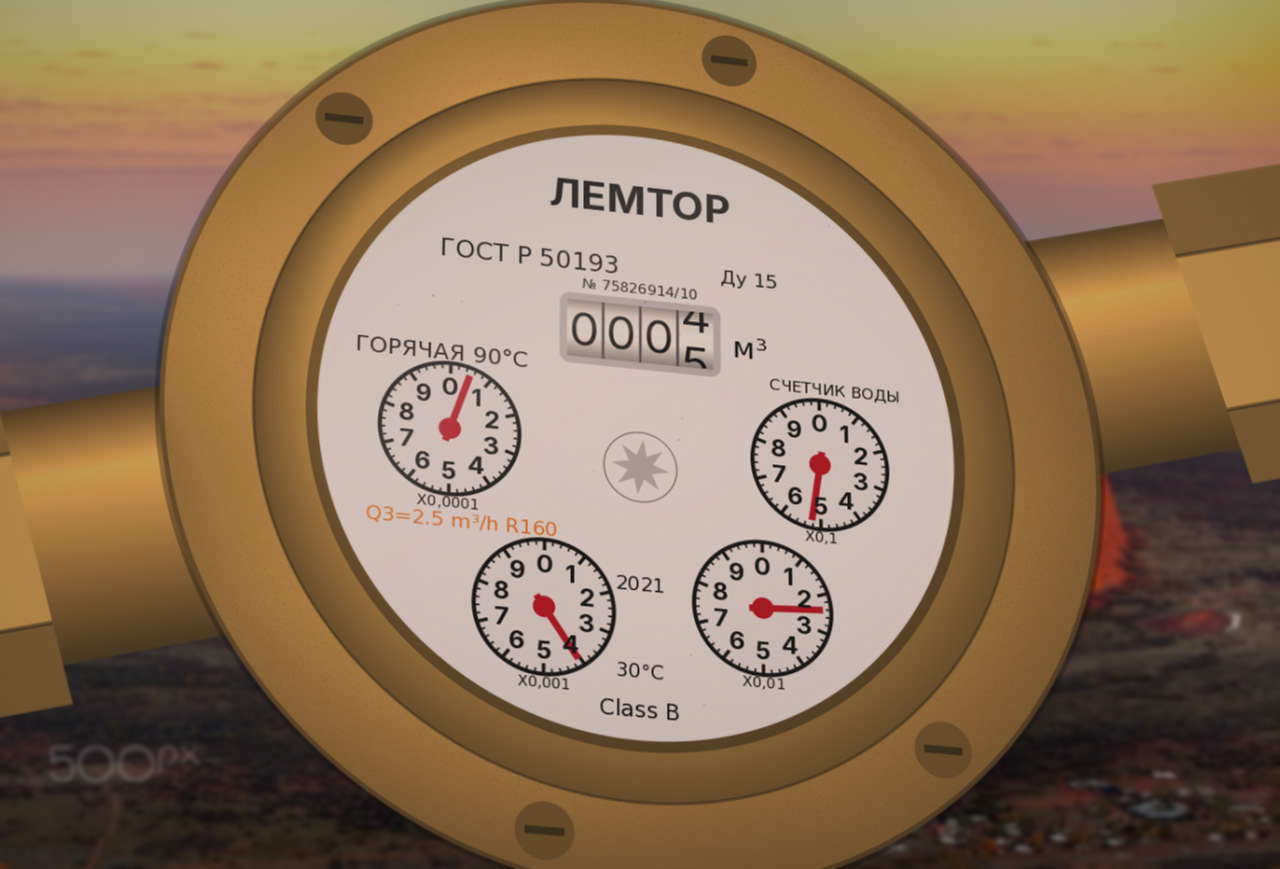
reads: 4.5240
